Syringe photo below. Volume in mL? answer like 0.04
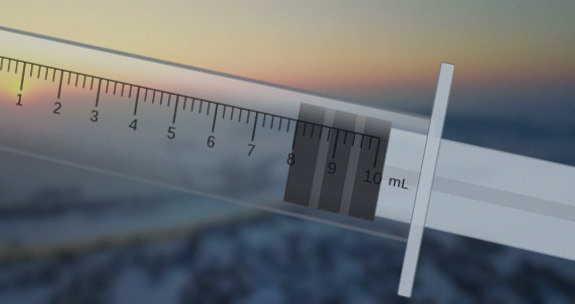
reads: 8
